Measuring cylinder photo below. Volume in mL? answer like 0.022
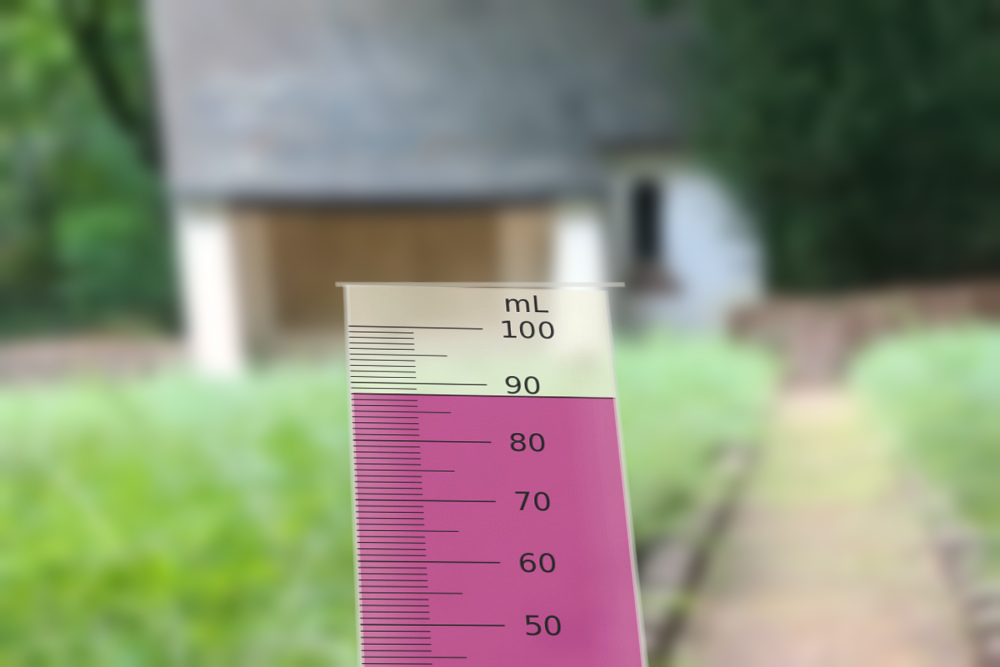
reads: 88
